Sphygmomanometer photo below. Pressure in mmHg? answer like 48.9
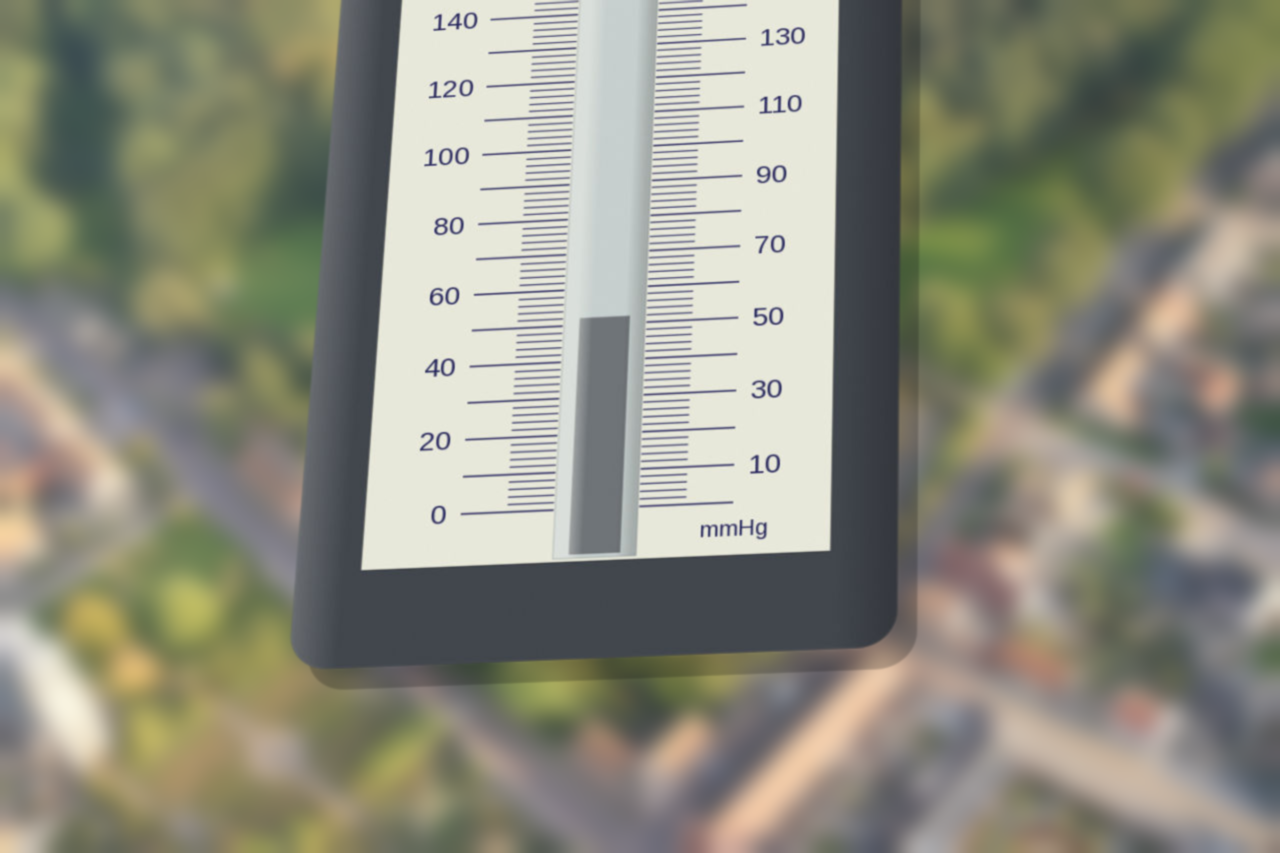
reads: 52
